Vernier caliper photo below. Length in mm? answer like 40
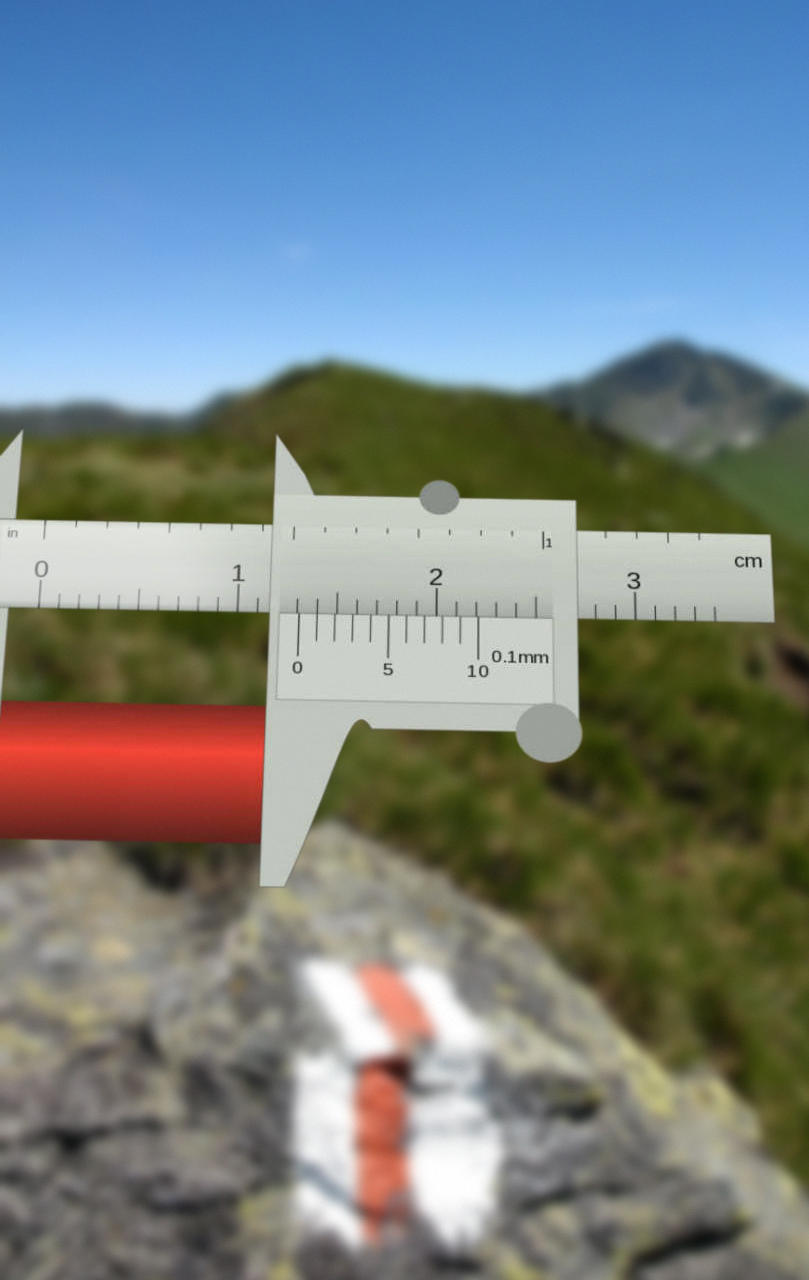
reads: 13.1
